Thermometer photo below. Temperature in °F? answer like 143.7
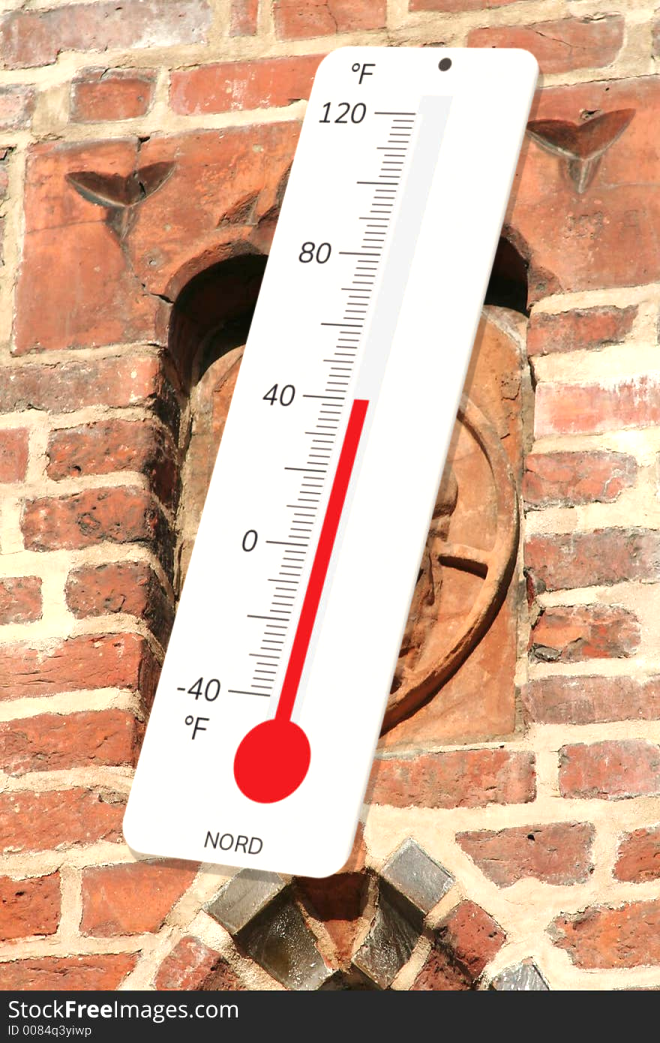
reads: 40
